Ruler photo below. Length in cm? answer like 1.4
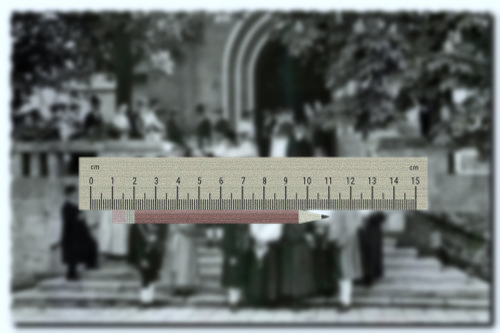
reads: 10
